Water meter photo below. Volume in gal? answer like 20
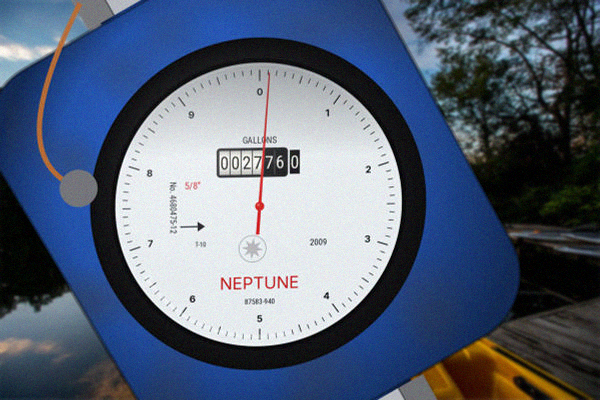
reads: 27760.1
